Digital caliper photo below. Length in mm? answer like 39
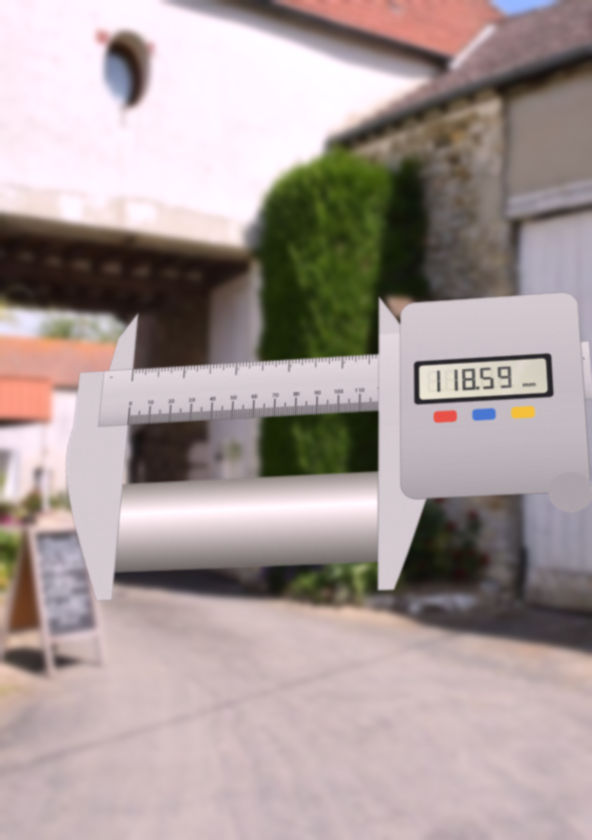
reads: 118.59
